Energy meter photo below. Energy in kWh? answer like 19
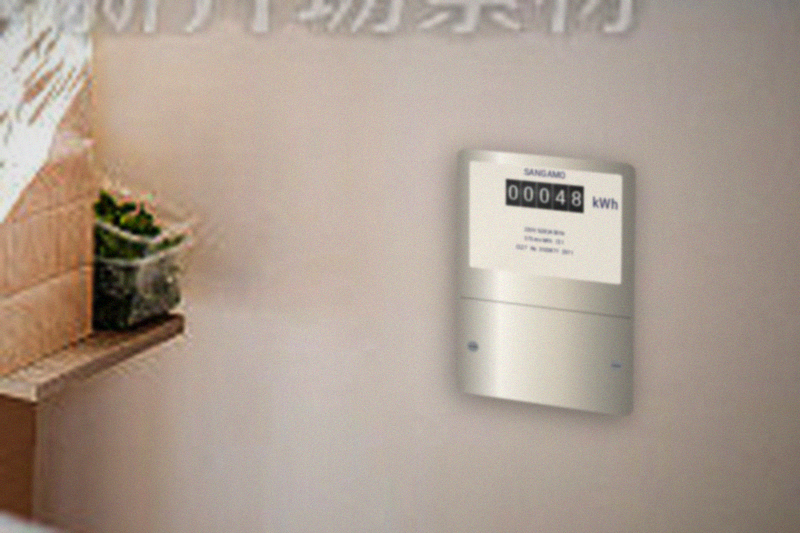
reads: 48
